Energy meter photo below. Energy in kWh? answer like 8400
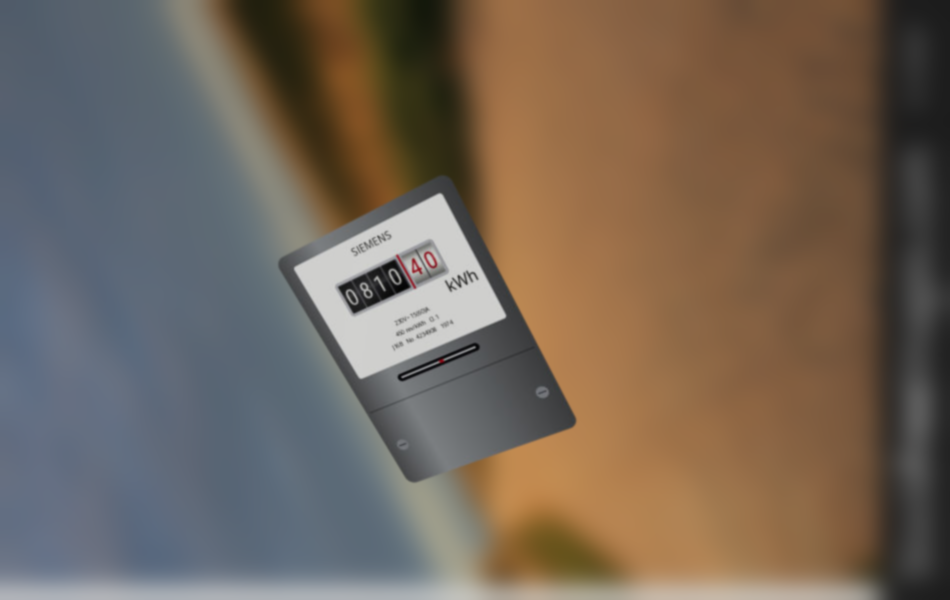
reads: 810.40
